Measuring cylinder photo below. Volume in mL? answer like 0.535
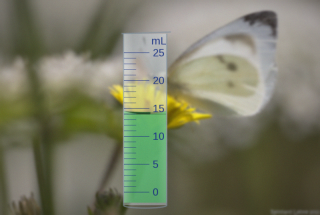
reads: 14
